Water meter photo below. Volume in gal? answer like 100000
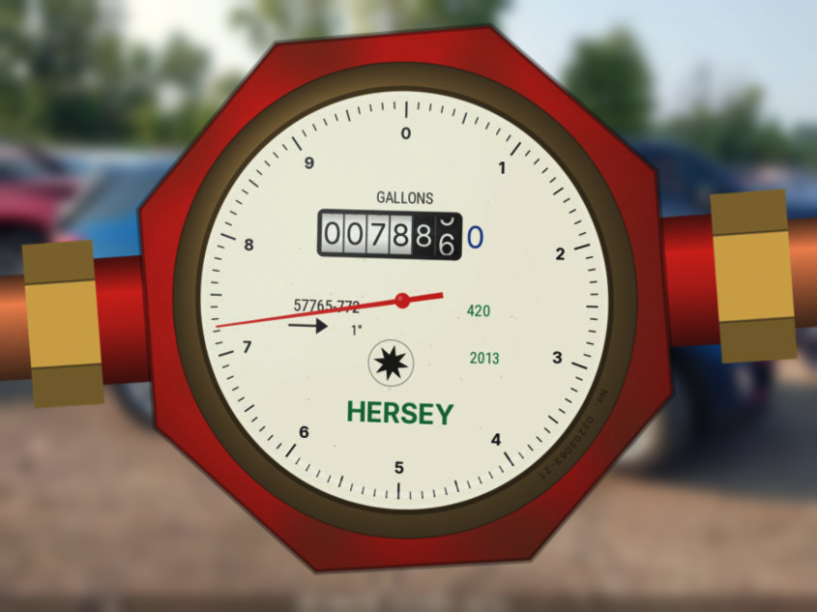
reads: 78857.2
